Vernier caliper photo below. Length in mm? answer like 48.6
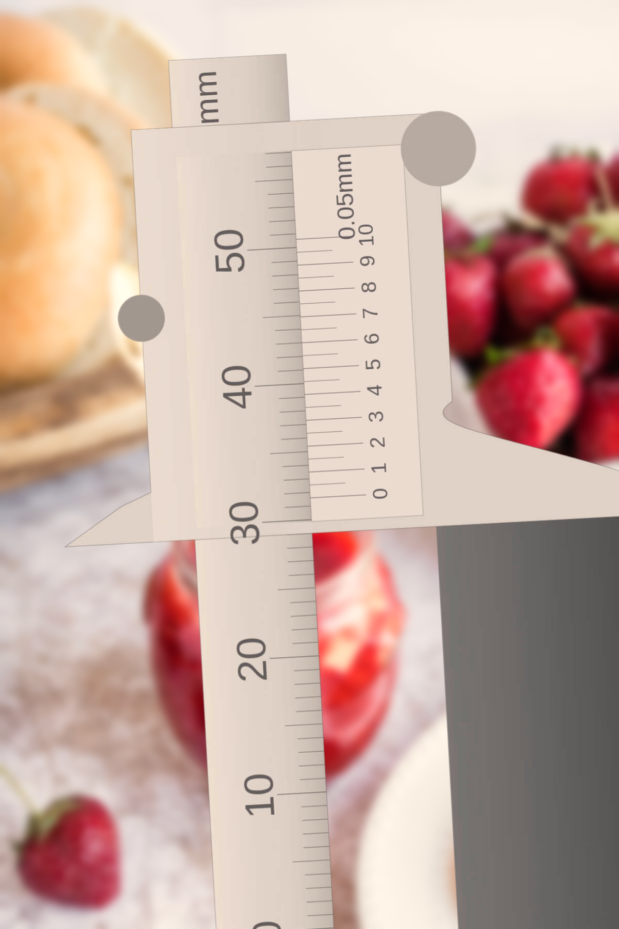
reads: 31.6
